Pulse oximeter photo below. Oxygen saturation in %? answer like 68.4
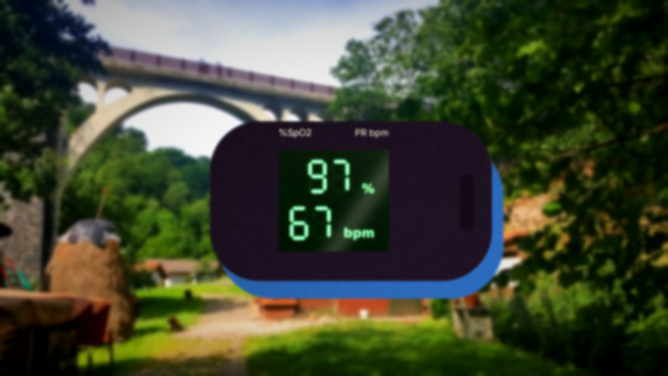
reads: 97
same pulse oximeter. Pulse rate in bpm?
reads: 67
